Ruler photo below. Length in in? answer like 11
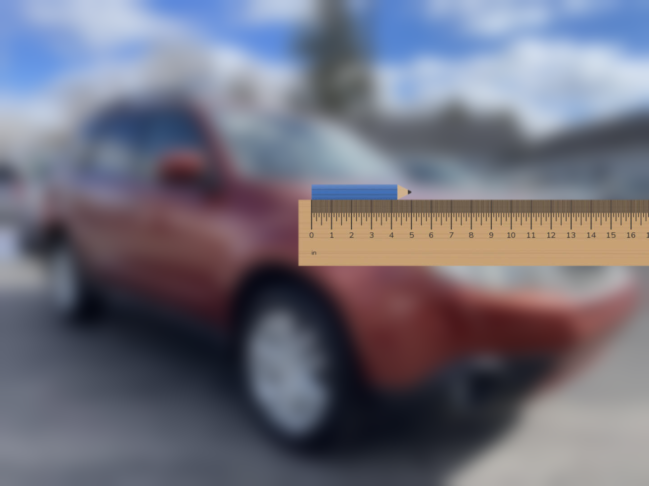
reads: 5
